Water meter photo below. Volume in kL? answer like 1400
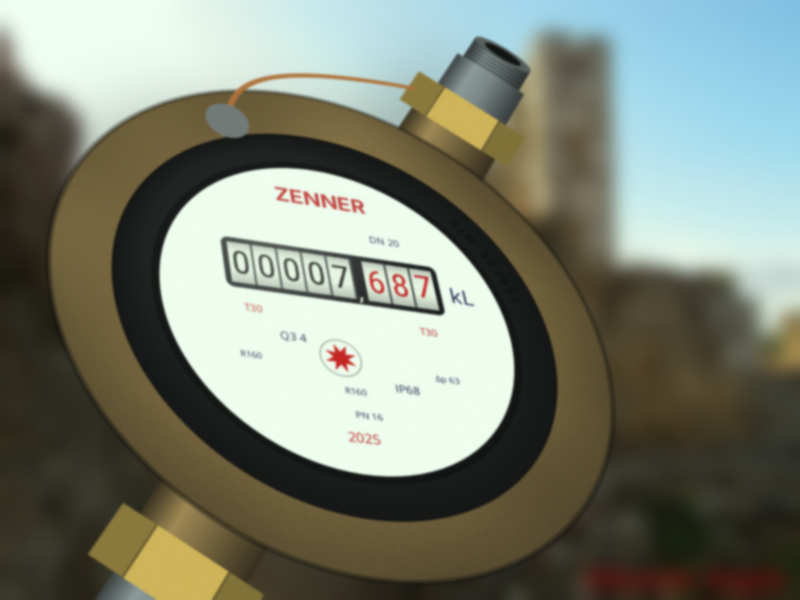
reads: 7.687
